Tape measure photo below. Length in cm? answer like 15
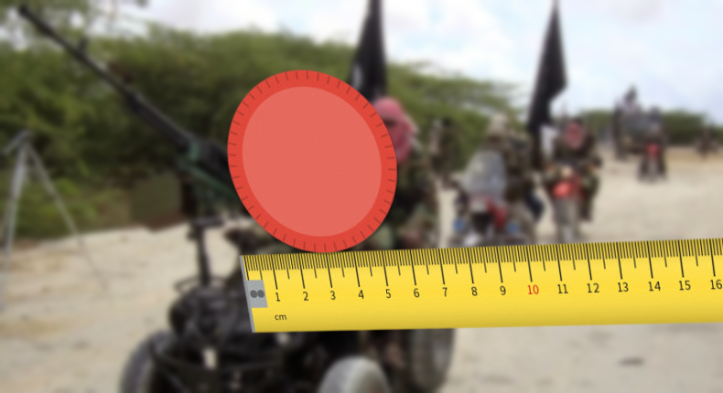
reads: 6
